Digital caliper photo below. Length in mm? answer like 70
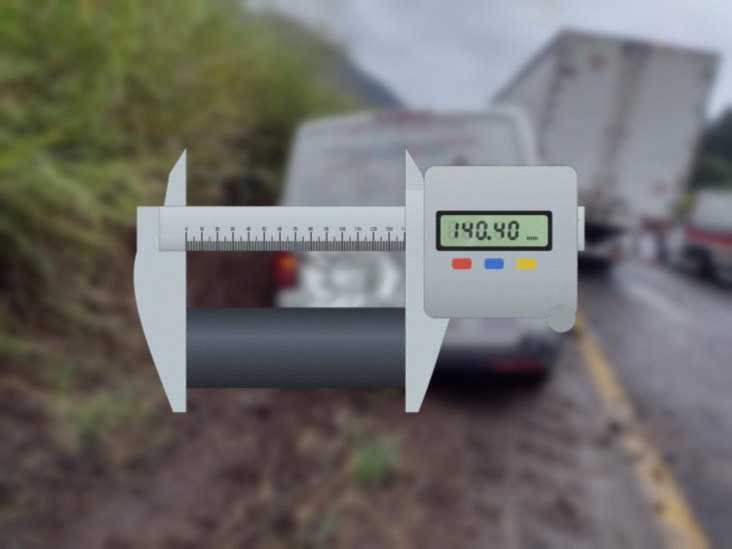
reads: 140.40
